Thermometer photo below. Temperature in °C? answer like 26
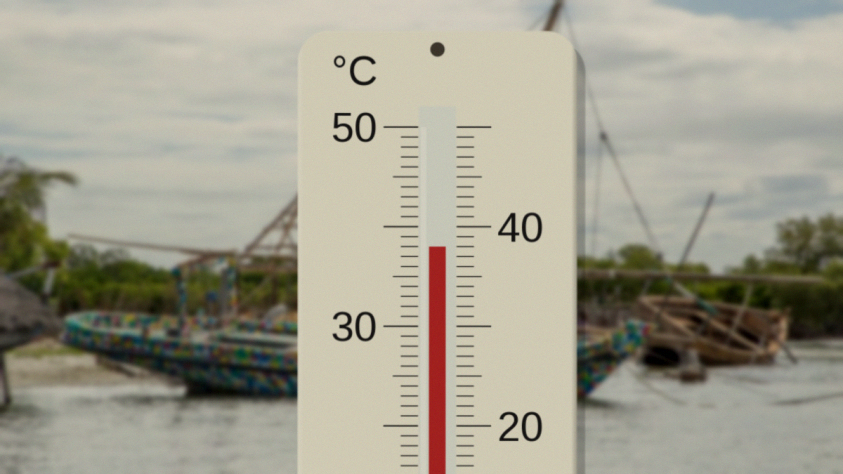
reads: 38
